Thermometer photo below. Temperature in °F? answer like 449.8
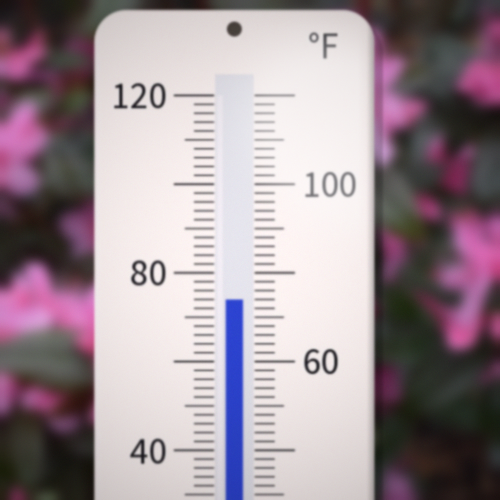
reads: 74
